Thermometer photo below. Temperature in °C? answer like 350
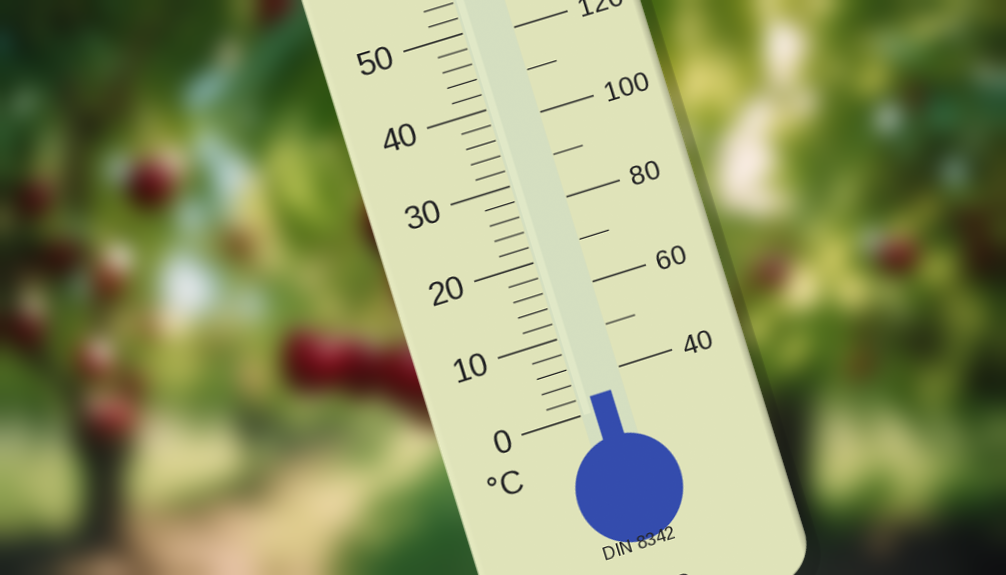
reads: 2
